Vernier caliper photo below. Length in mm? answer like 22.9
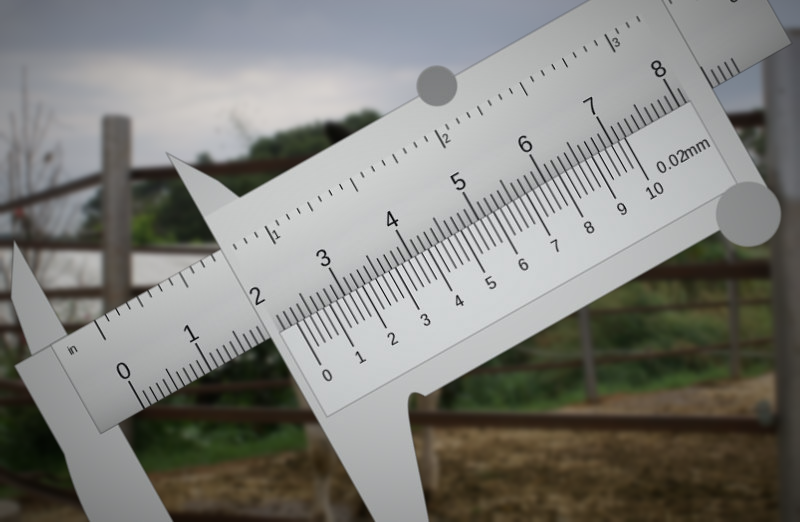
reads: 22.8
